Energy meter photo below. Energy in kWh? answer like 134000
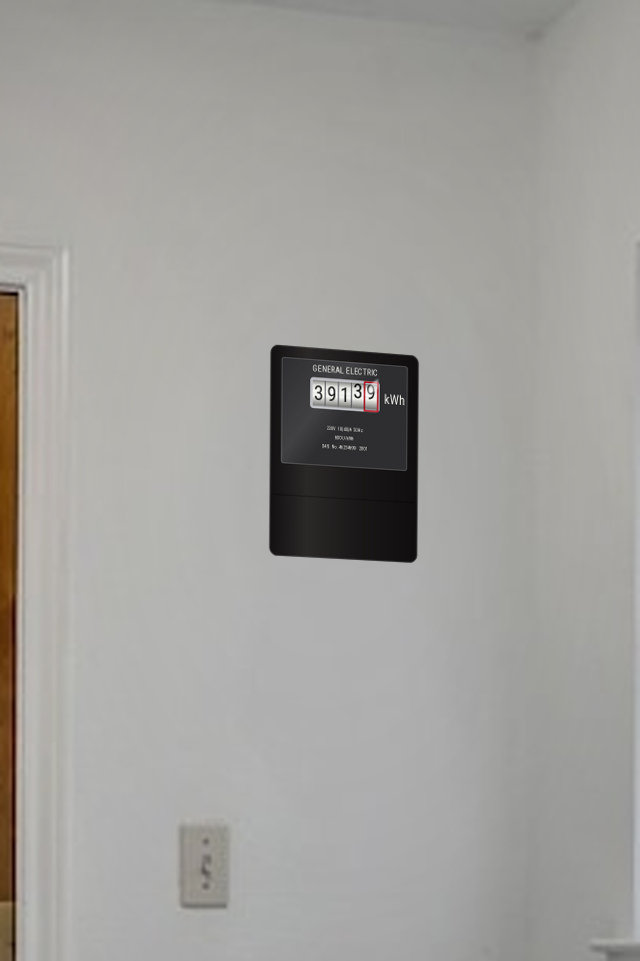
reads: 3913.9
